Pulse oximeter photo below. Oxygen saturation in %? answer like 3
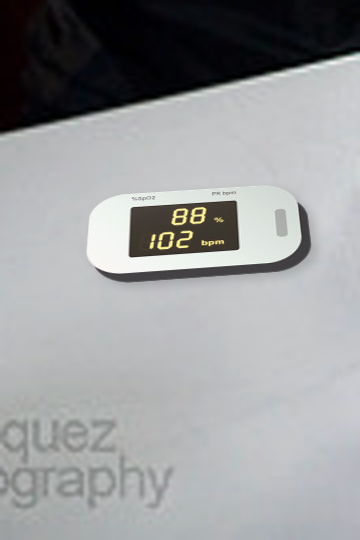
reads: 88
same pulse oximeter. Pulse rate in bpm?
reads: 102
